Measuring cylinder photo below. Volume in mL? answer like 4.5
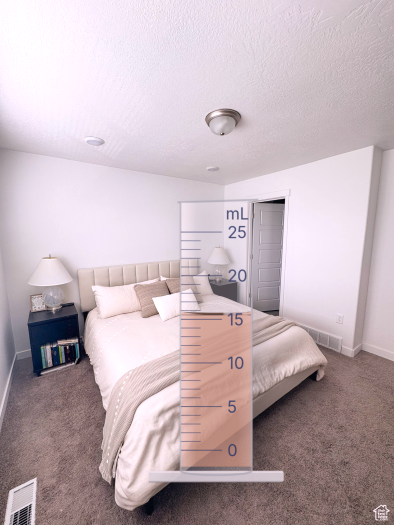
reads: 15.5
